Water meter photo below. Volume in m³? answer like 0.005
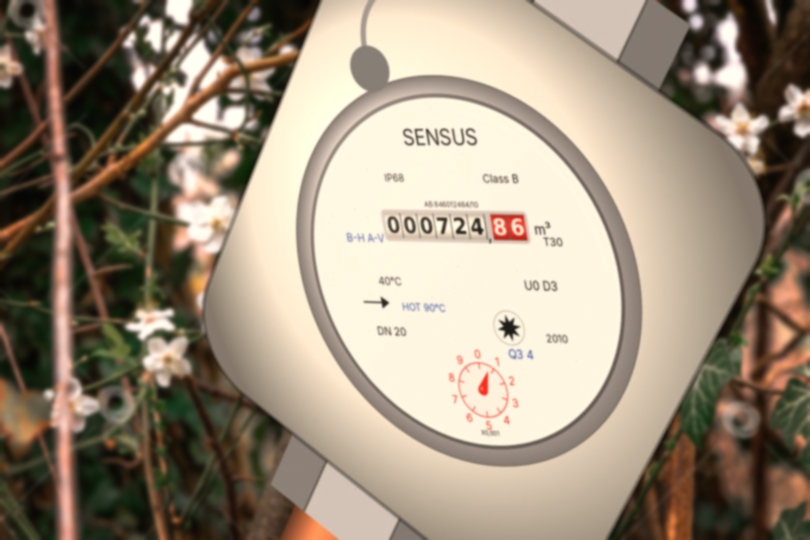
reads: 724.860
